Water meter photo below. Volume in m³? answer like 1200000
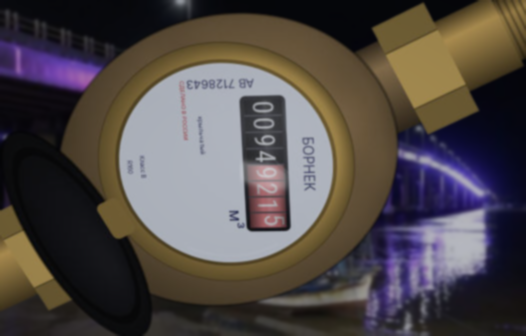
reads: 94.9215
